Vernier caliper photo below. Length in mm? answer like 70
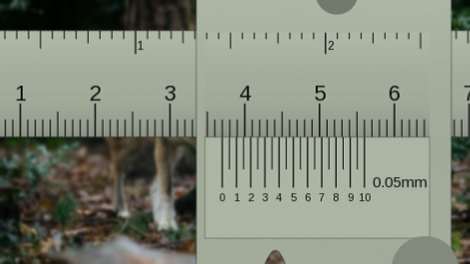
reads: 37.0
